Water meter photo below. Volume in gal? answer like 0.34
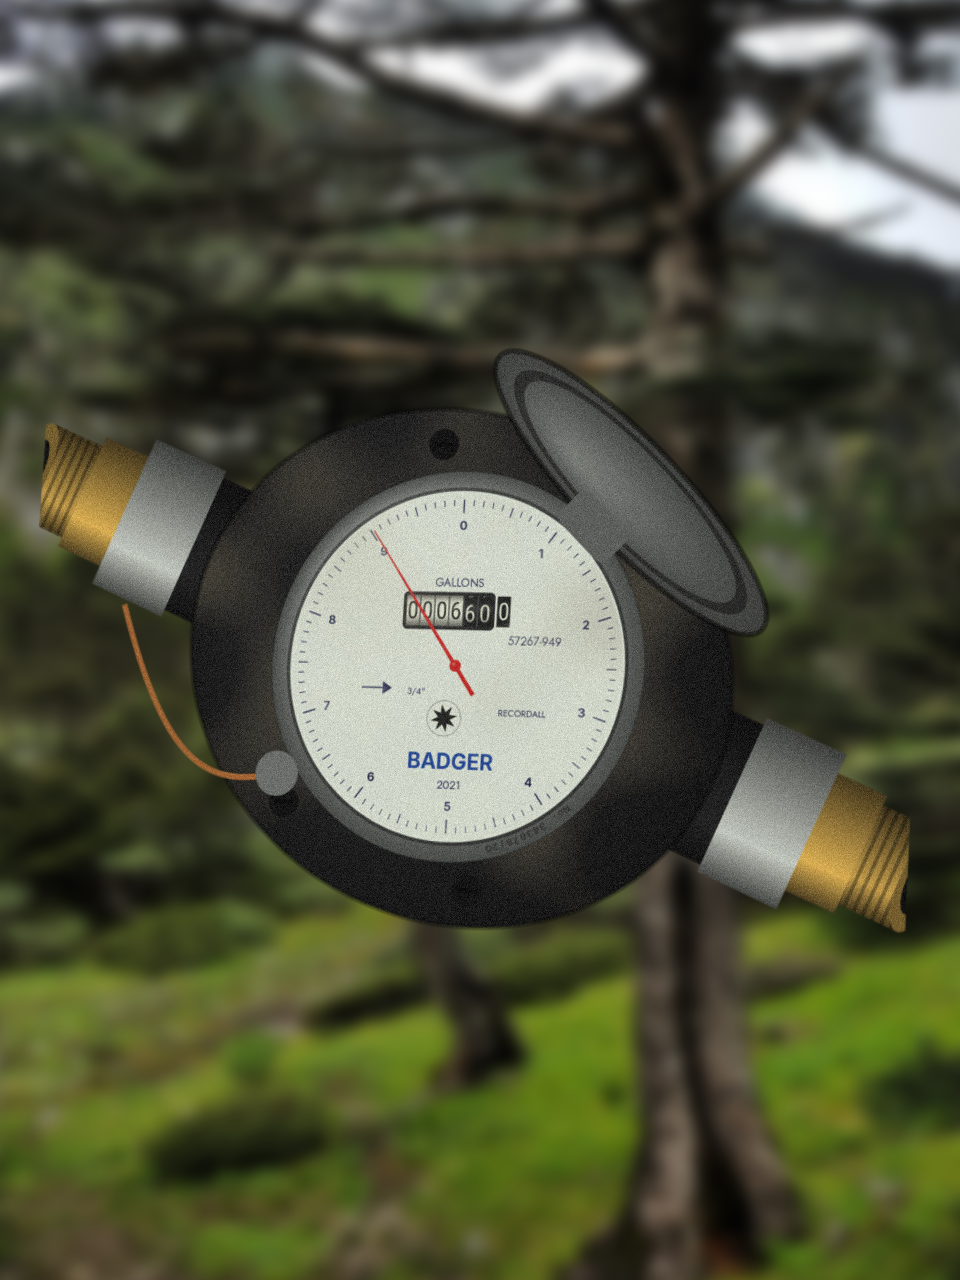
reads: 6599.0
